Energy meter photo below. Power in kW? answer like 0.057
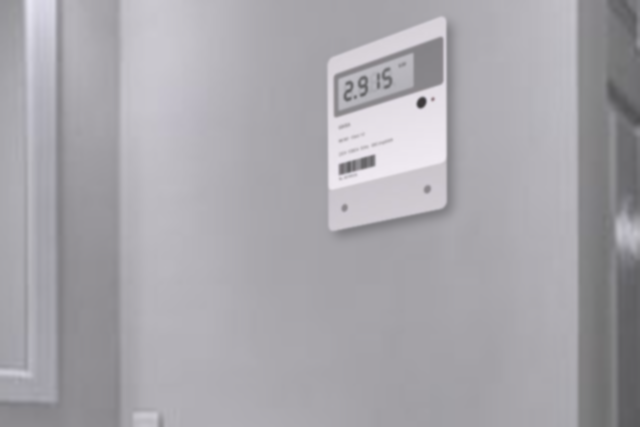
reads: 2.915
